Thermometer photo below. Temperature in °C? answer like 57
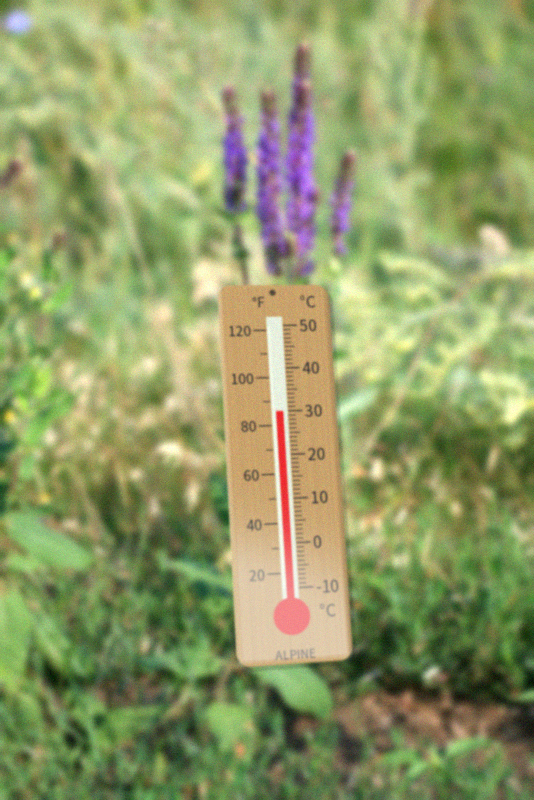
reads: 30
